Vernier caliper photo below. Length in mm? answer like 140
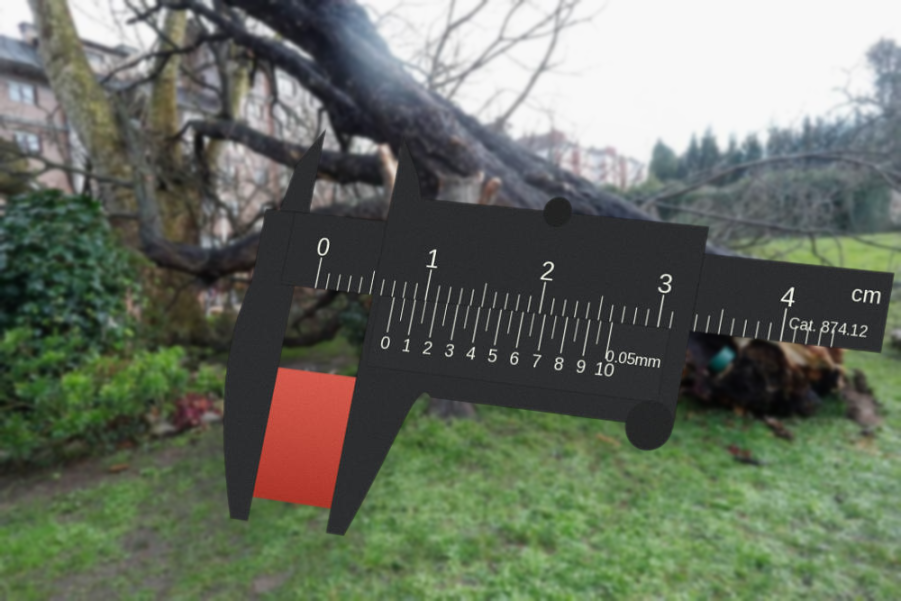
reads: 7.2
